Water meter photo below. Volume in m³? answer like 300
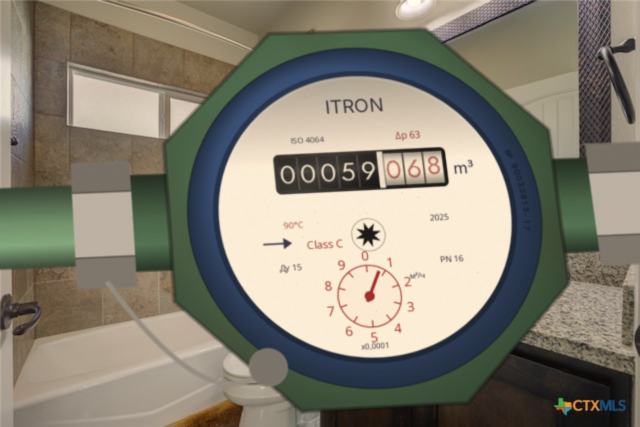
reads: 59.0680
